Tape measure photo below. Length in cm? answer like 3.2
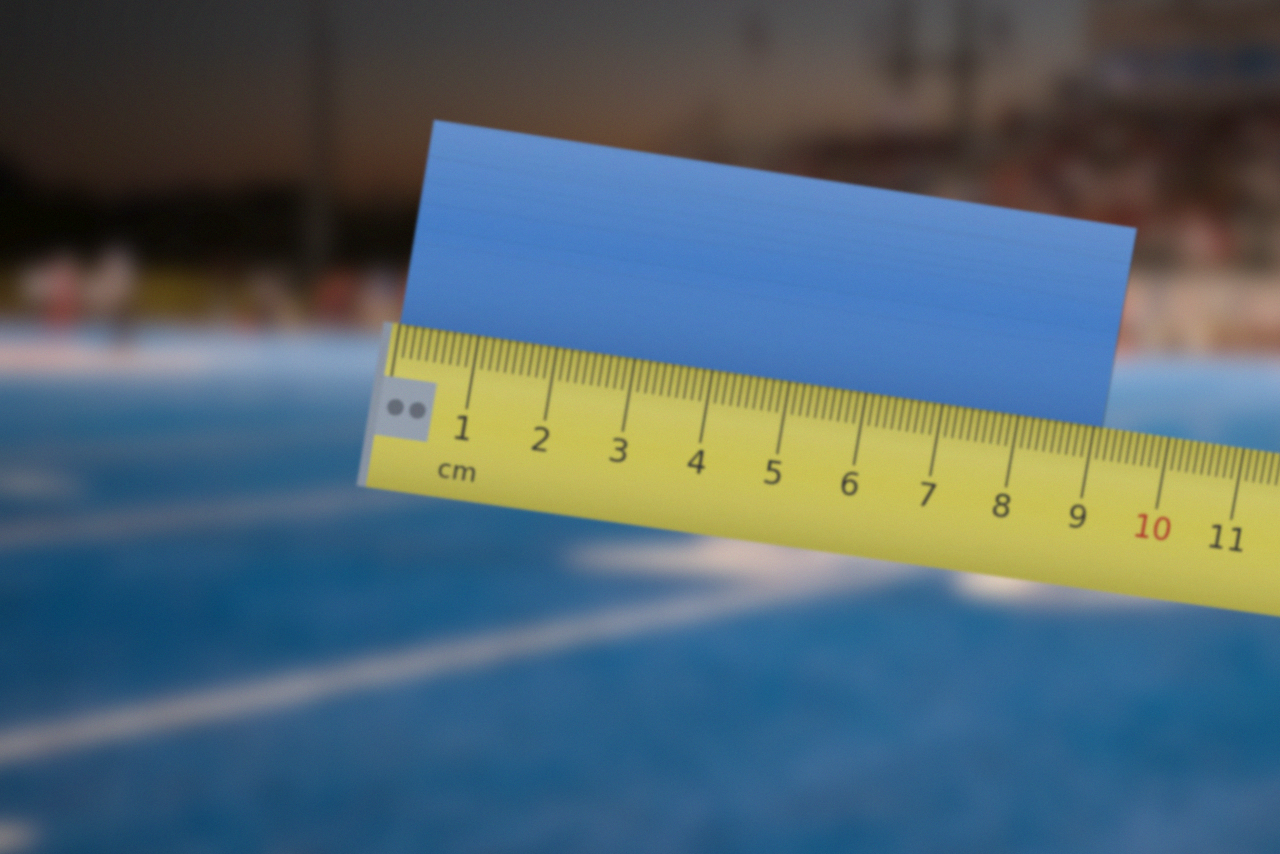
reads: 9.1
